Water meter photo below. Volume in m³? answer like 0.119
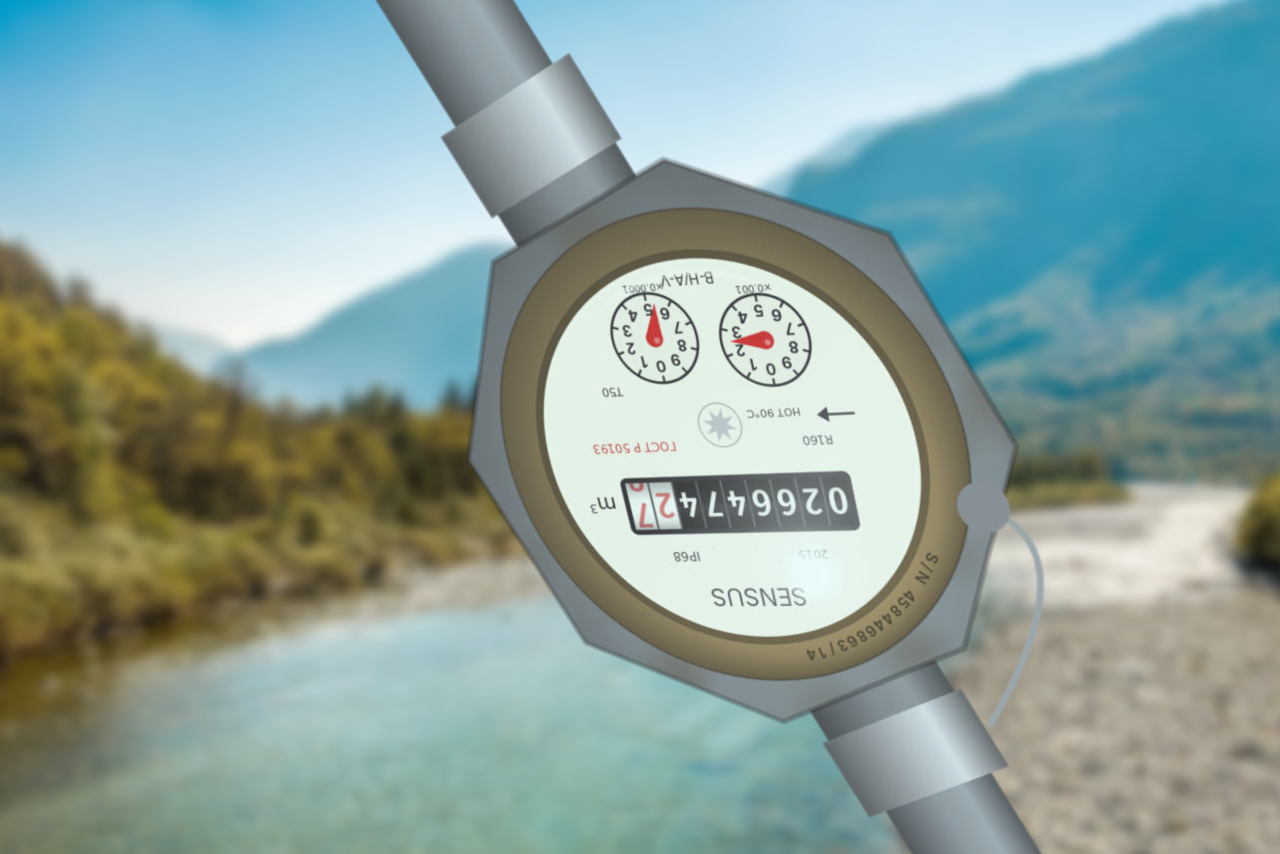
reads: 266474.2725
